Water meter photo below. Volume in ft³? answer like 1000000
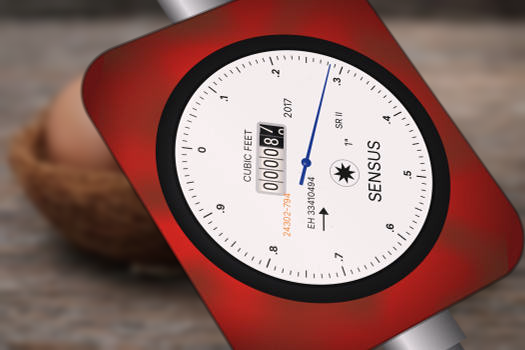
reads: 87.28
